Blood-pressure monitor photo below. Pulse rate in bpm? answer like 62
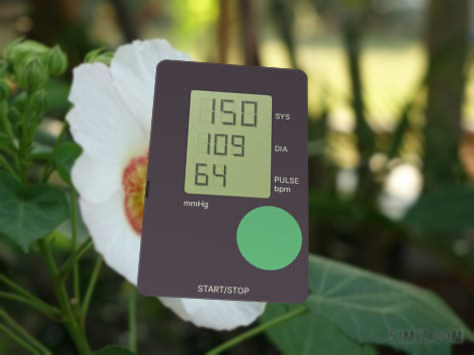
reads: 64
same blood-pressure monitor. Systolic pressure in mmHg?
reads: 150
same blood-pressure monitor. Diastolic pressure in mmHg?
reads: 109
